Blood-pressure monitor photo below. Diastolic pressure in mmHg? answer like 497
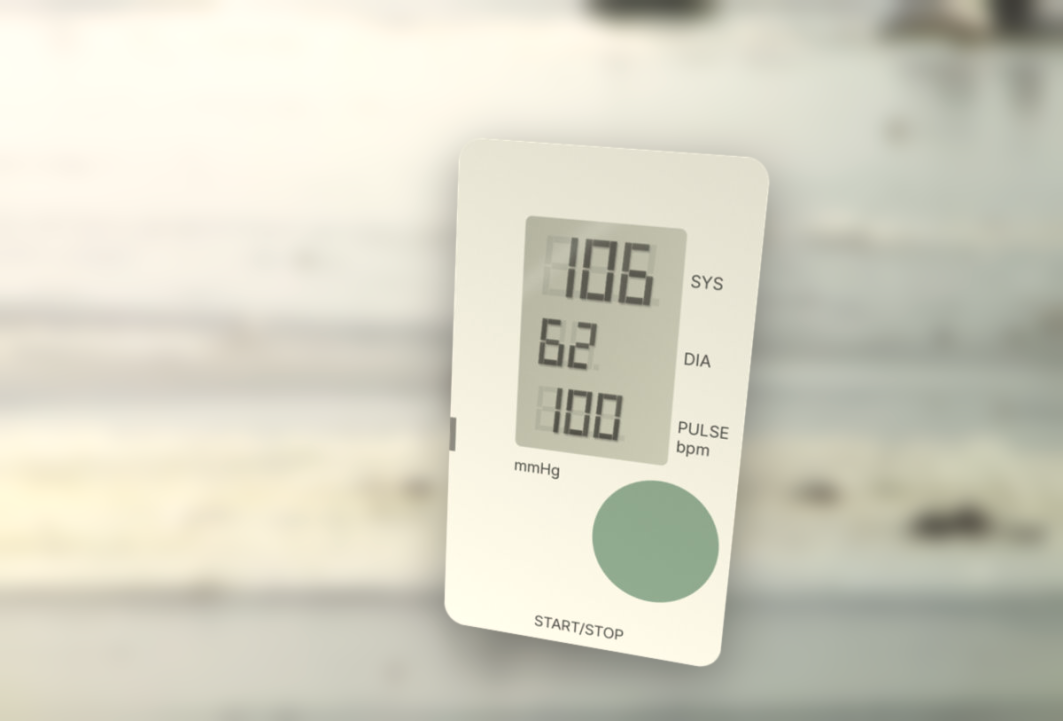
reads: 62
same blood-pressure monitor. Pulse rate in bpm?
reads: 100
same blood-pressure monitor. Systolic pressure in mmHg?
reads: 106
